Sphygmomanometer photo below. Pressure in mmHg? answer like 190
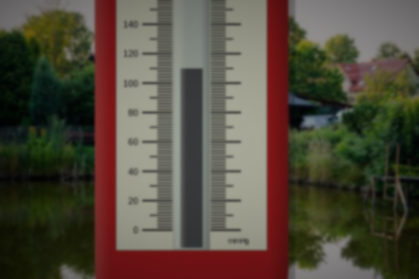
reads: 110
